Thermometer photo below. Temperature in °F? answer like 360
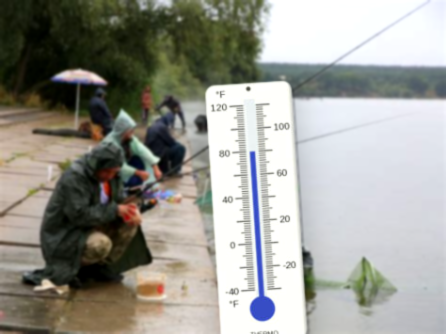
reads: 80
